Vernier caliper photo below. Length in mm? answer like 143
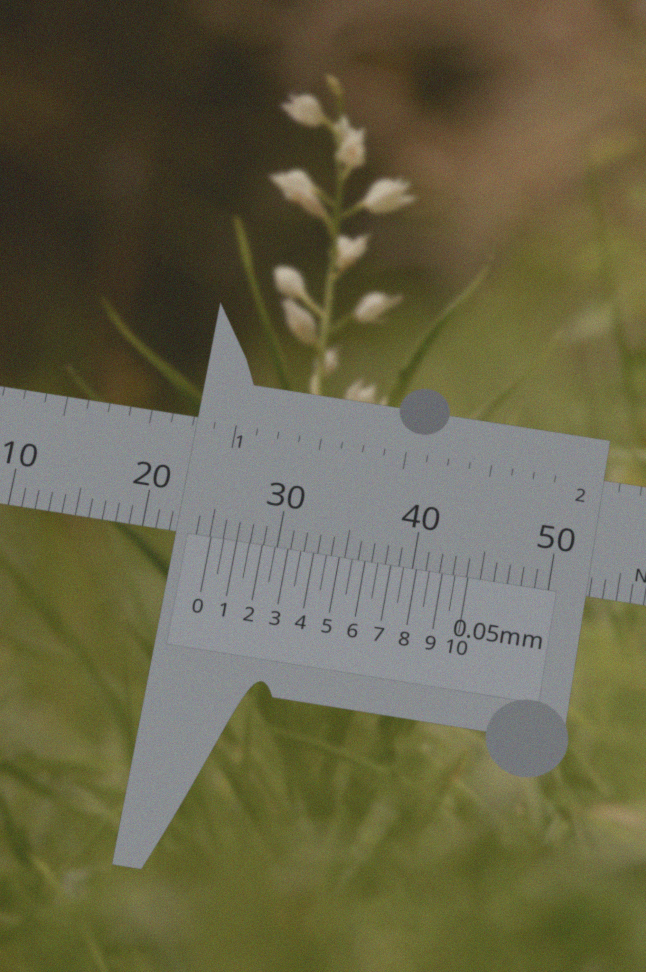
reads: 25.1
